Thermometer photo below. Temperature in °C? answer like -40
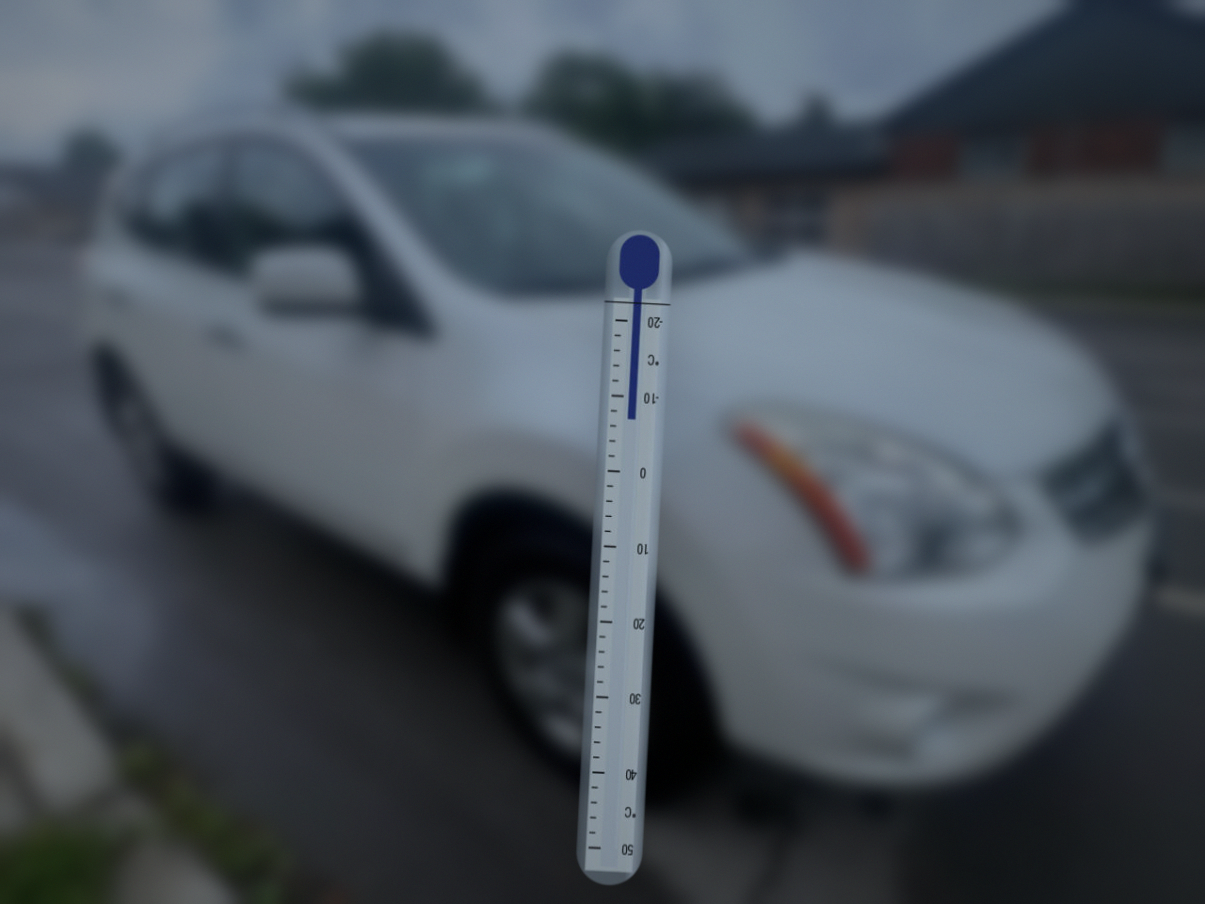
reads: -7
